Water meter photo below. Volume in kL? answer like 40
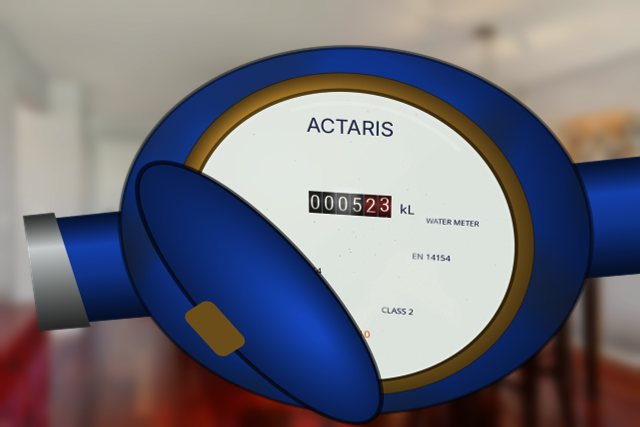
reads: 5.23
